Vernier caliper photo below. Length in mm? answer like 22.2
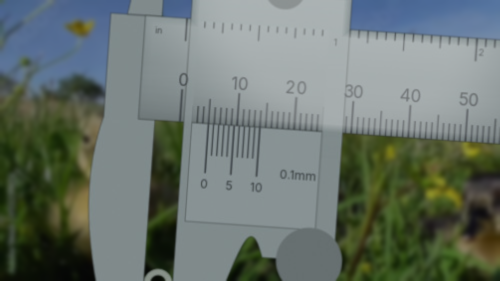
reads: 5.0
